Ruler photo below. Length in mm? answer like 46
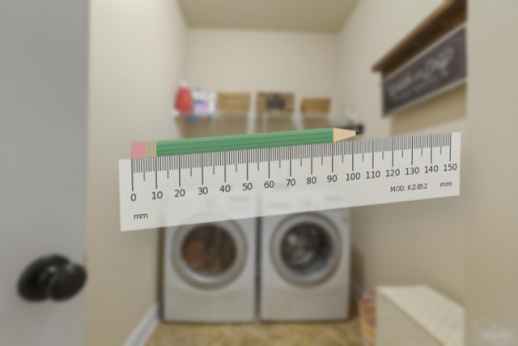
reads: 105
